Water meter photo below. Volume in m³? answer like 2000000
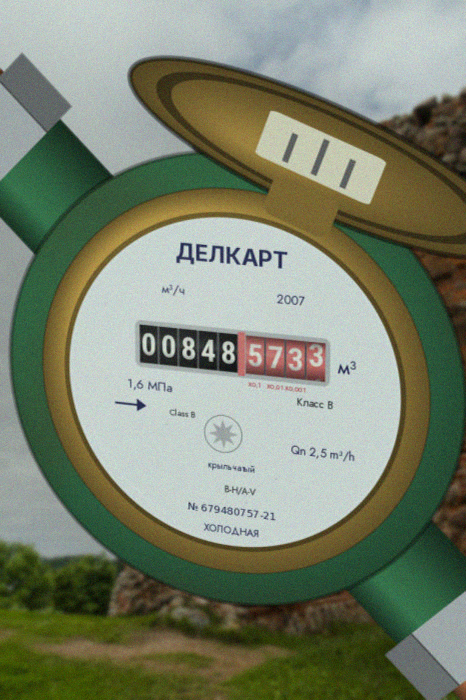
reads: 848.5733
